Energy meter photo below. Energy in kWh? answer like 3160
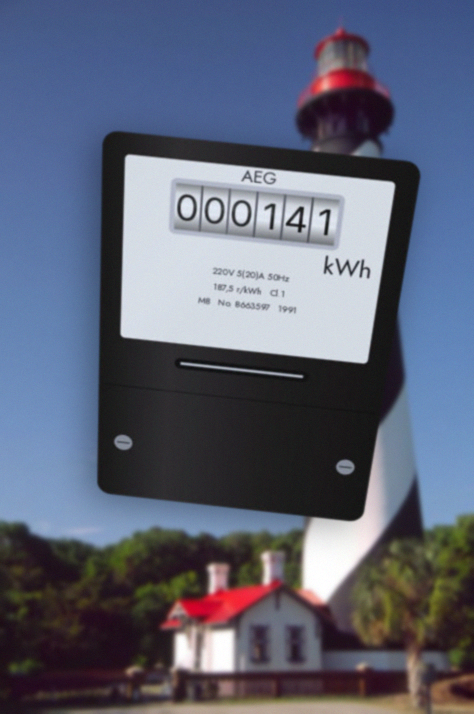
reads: 141
